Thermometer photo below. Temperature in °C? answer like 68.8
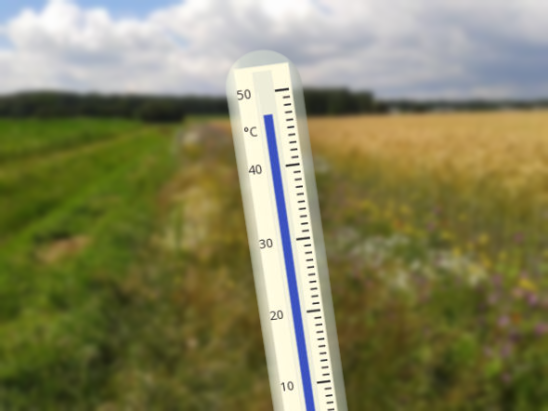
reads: 47
